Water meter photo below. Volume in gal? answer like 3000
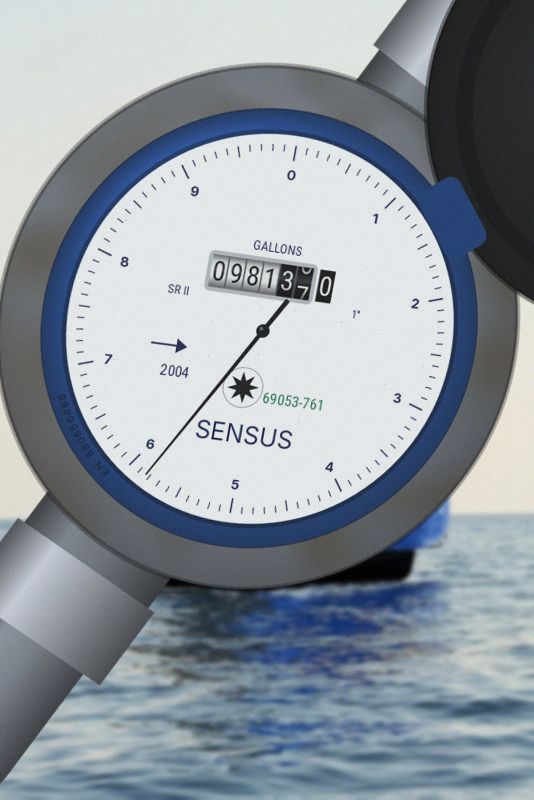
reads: 981365.8
